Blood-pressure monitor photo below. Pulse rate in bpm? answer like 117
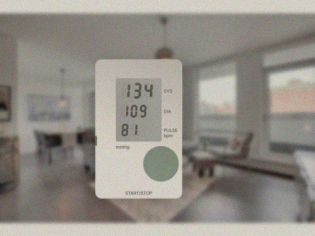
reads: 81
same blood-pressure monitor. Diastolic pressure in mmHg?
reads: 109
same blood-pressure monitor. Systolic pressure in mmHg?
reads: 134
